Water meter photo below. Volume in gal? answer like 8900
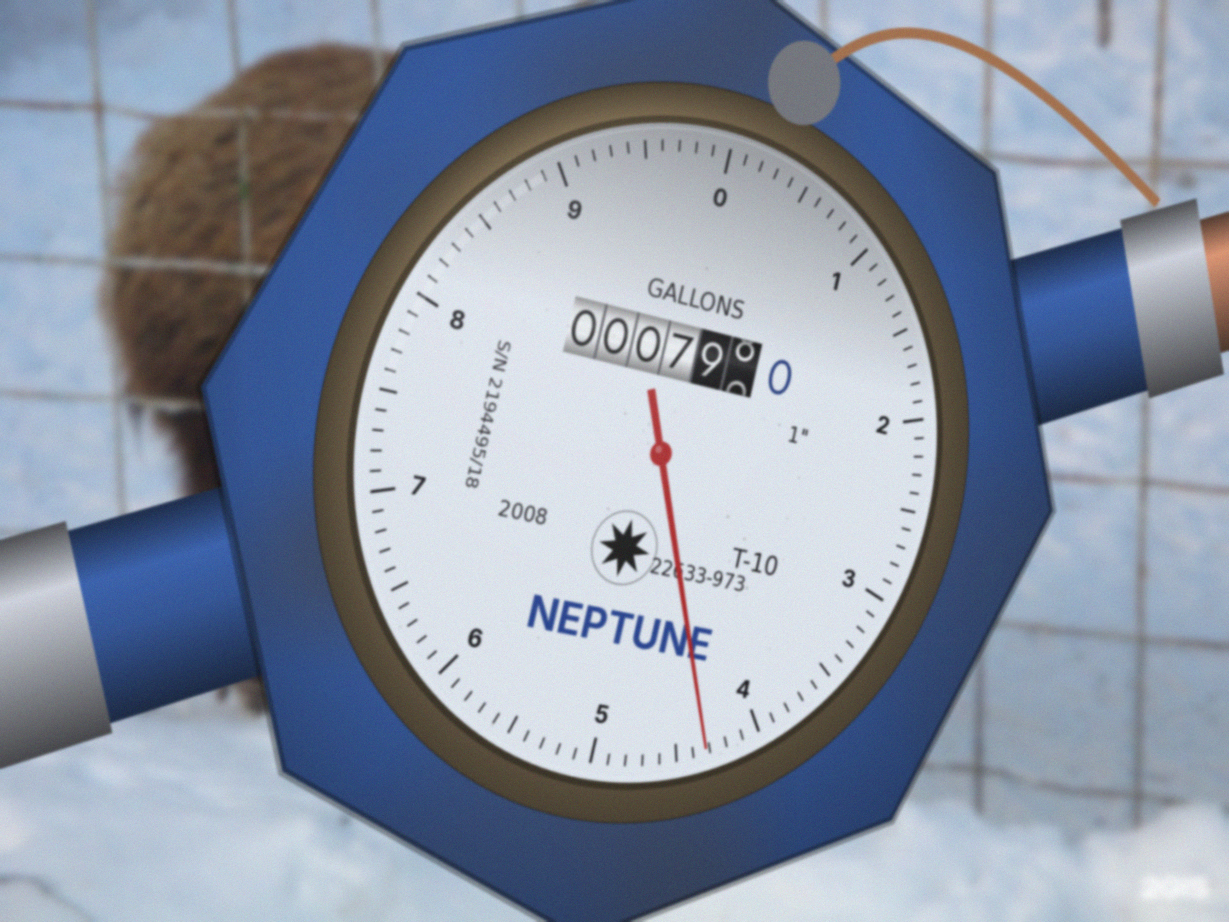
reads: 7984.3
